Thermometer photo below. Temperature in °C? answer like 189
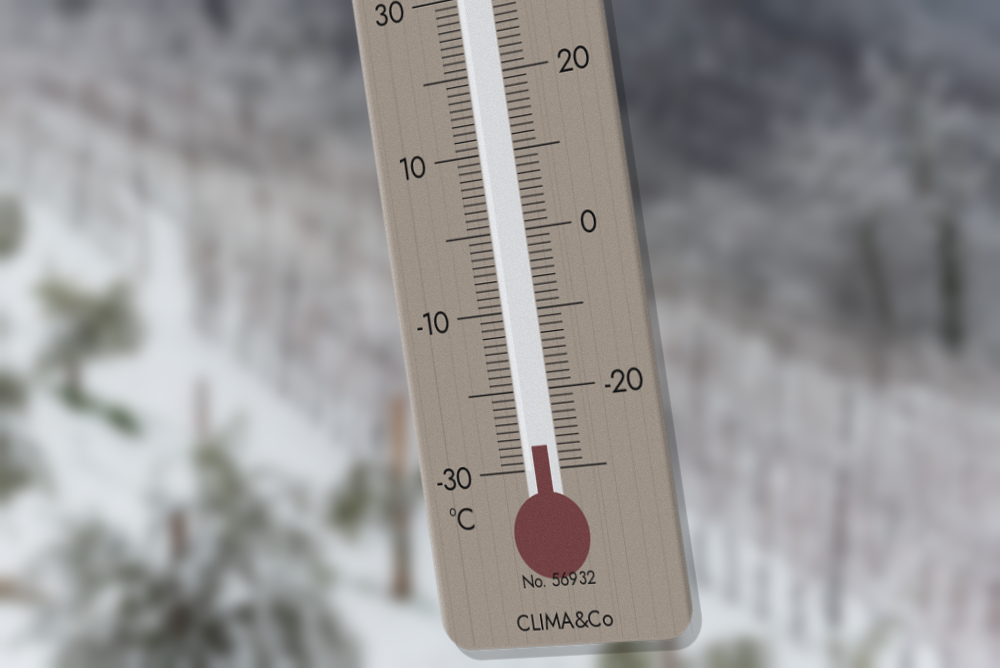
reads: -27
